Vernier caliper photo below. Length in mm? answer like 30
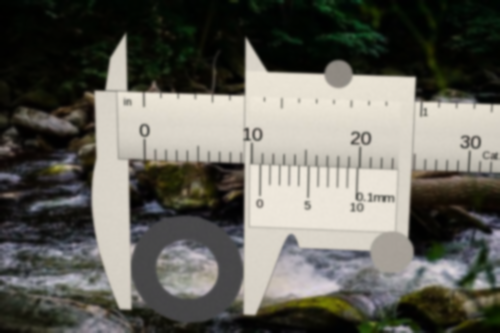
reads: 10.8
